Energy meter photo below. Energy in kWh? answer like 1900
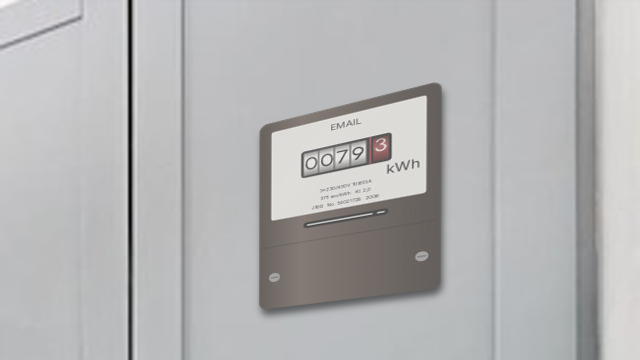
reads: 79.3
